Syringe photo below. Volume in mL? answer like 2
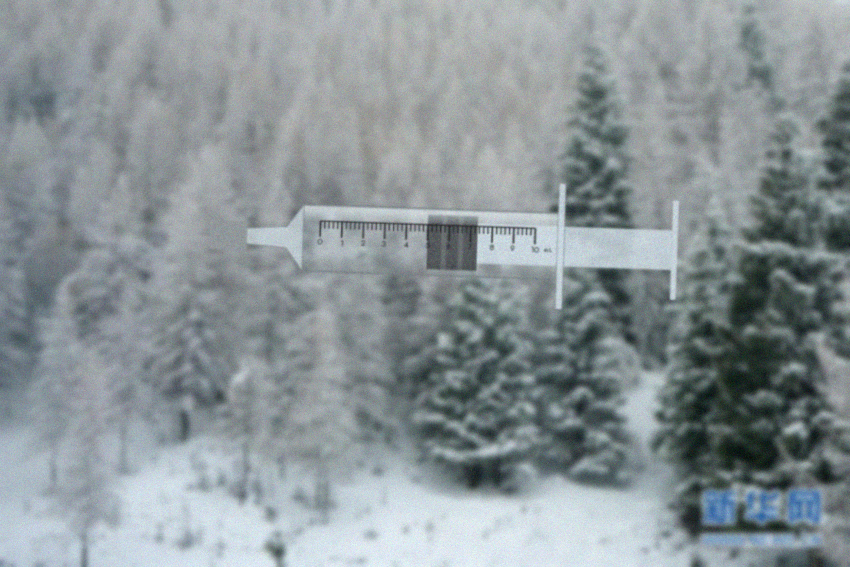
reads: 5
